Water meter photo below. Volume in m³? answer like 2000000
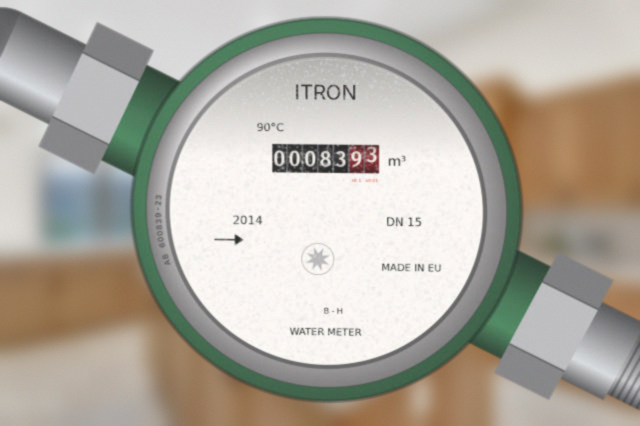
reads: 83.93
